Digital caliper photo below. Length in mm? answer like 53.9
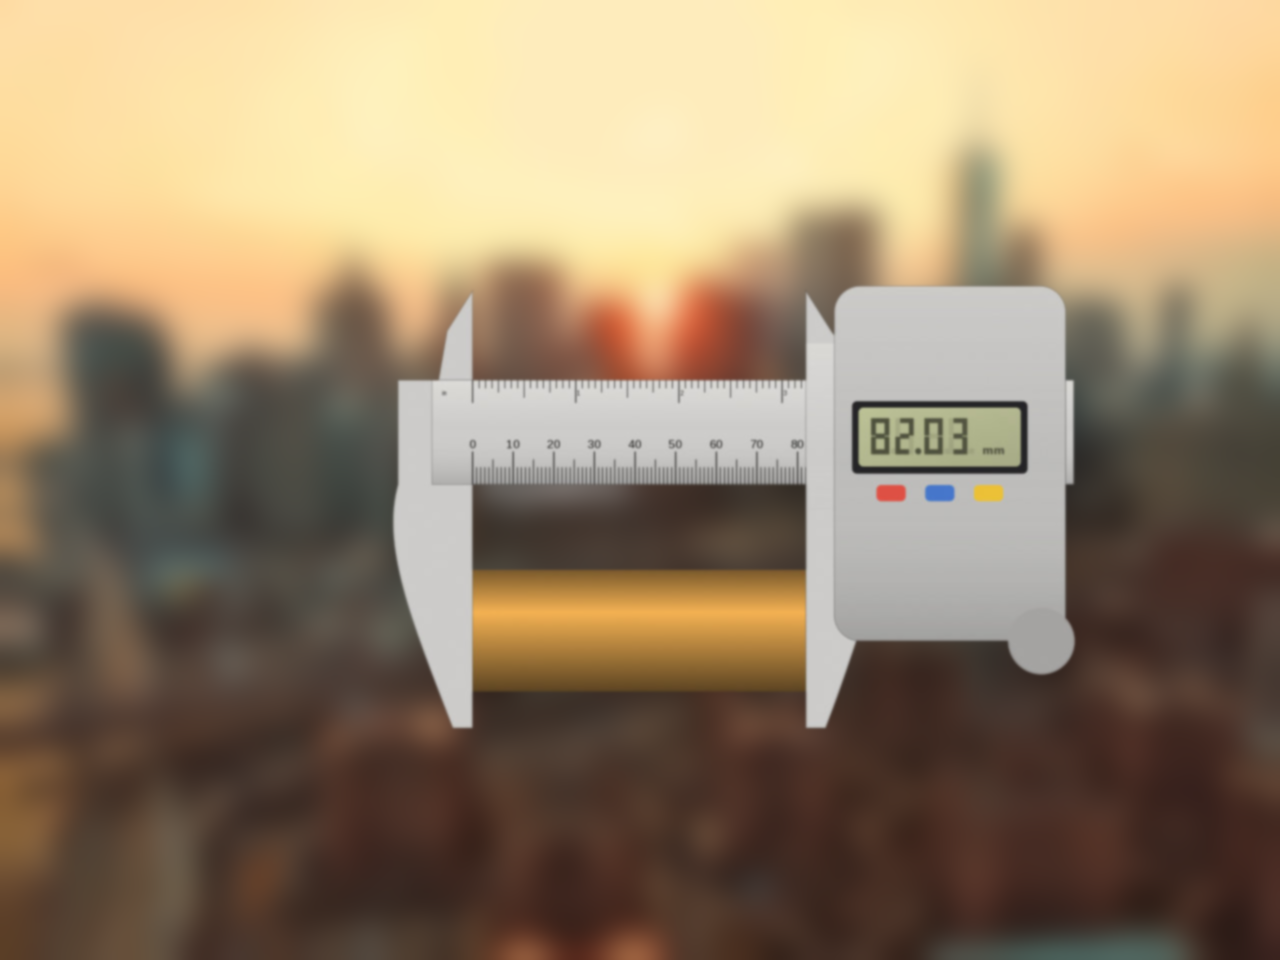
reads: 82.03
